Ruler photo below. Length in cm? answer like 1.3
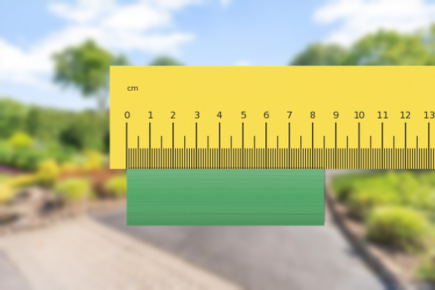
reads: 8.5
